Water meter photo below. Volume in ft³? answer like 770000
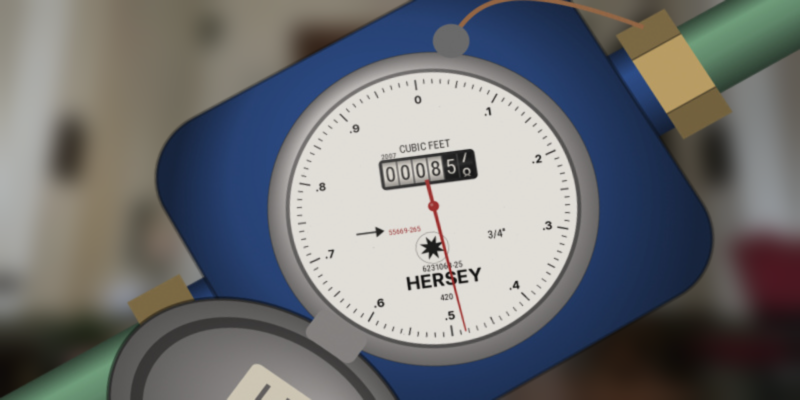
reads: 857.48
